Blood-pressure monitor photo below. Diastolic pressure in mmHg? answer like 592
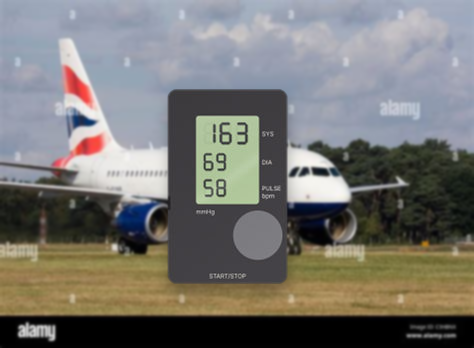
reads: 69
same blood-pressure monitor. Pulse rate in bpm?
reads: 58
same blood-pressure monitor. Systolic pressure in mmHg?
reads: 163
